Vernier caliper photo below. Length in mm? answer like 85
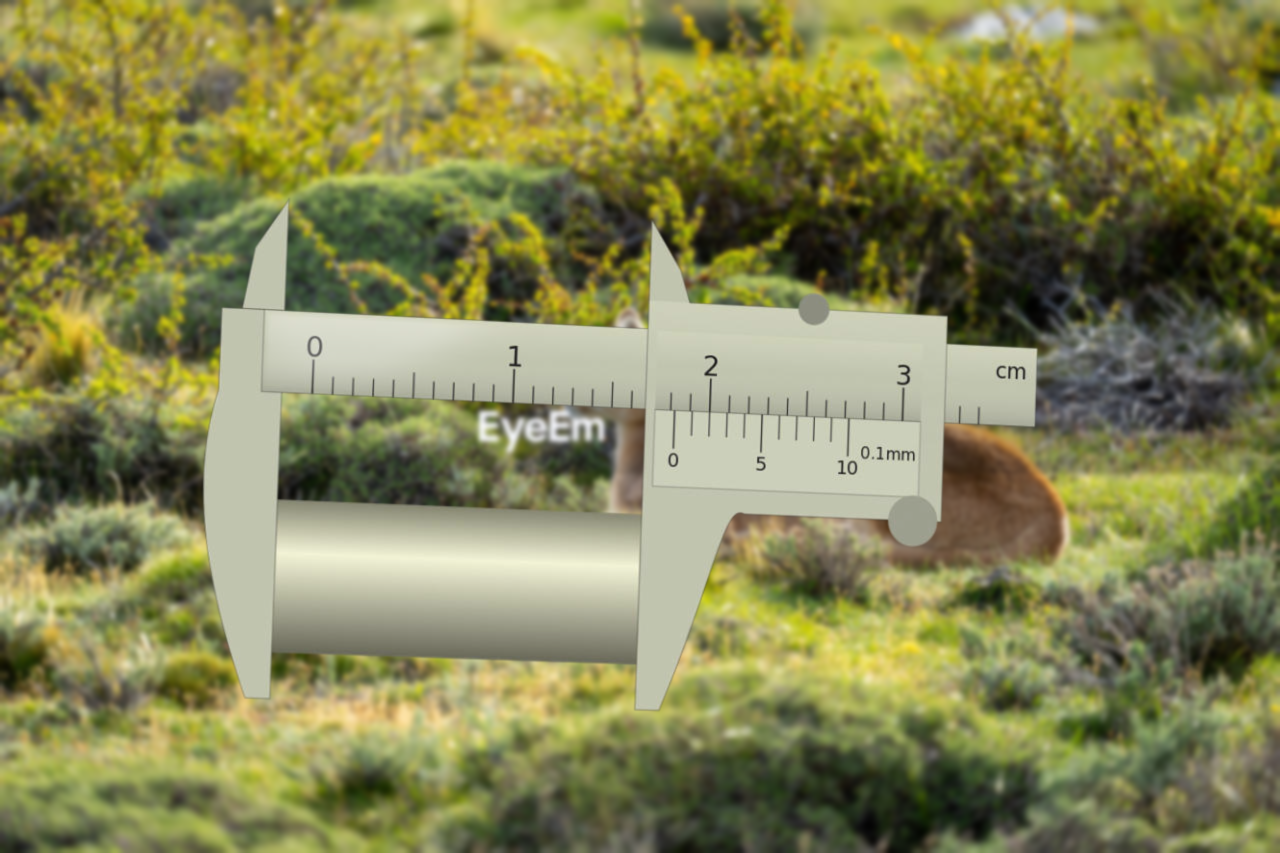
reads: 18.2
